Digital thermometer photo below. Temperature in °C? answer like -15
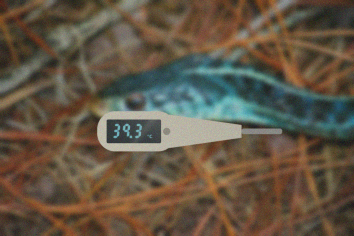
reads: 39.3
